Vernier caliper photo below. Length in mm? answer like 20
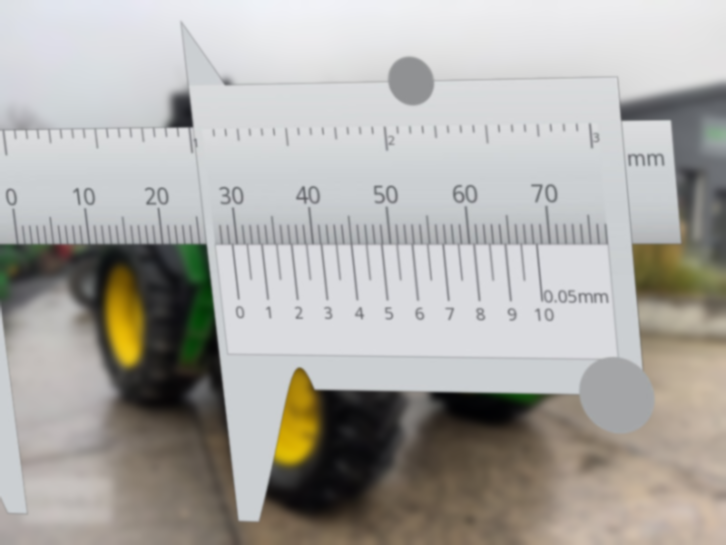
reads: 29.4
